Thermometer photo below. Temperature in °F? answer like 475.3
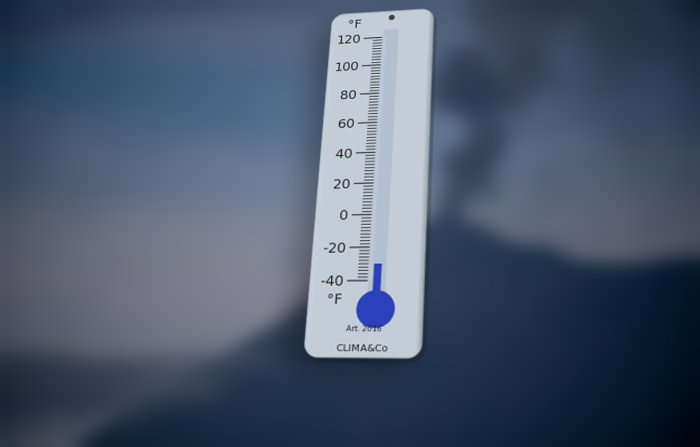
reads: -30
